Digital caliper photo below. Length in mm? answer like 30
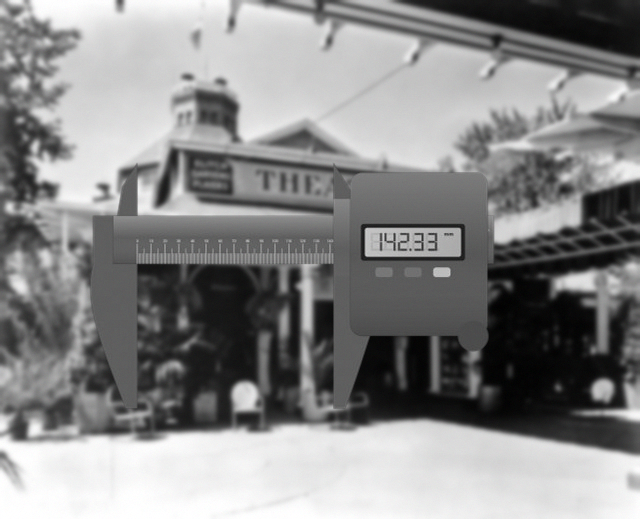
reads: 142.33
